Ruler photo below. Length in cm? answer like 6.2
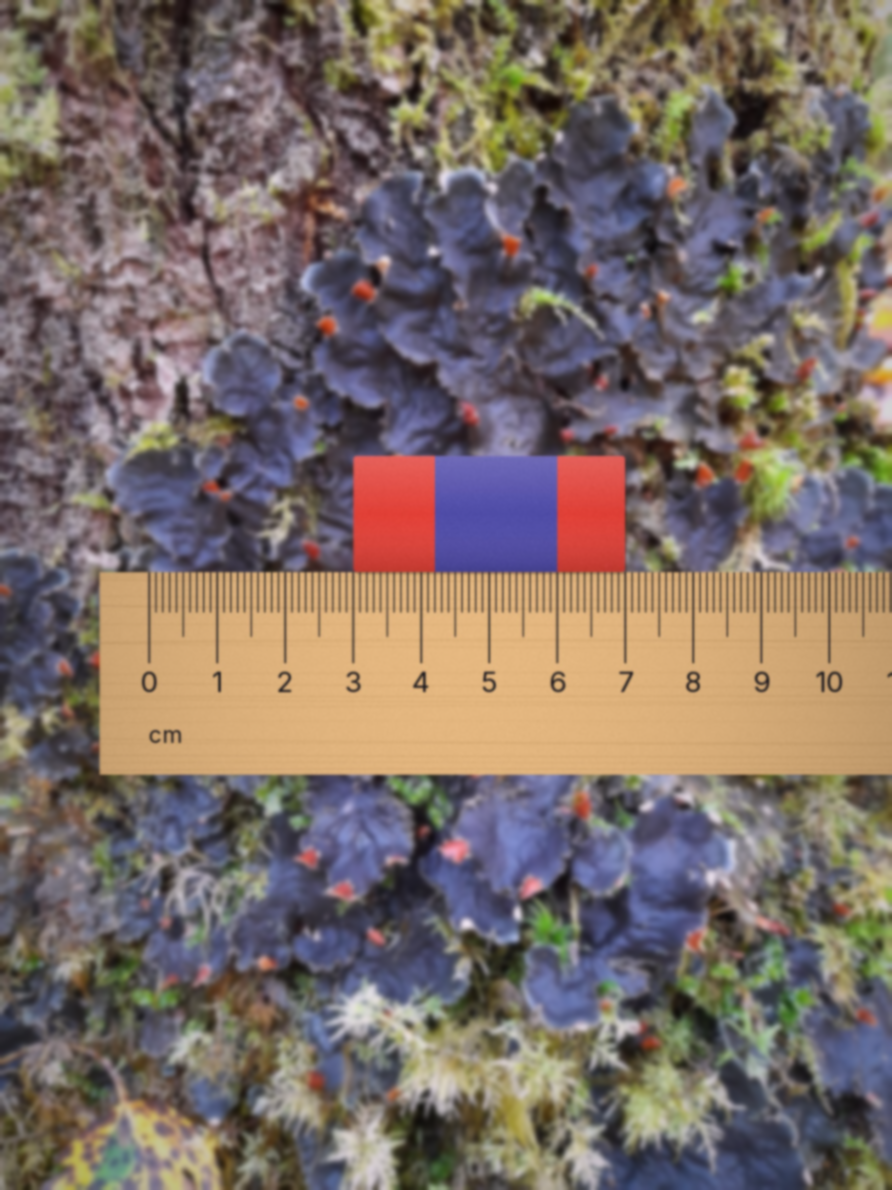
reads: 4
